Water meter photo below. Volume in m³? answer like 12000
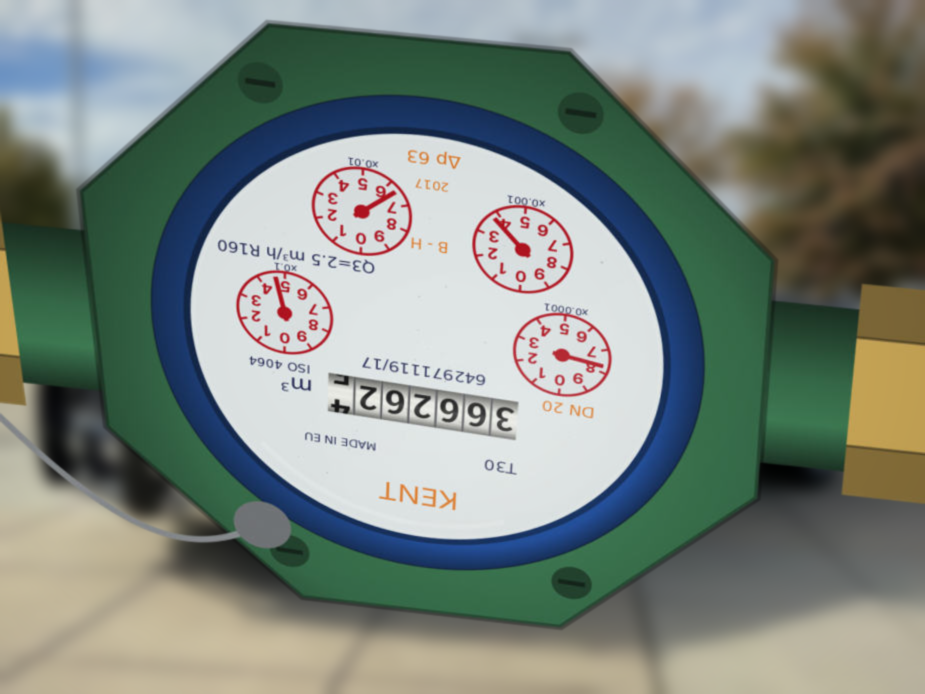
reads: 3662624.4637
